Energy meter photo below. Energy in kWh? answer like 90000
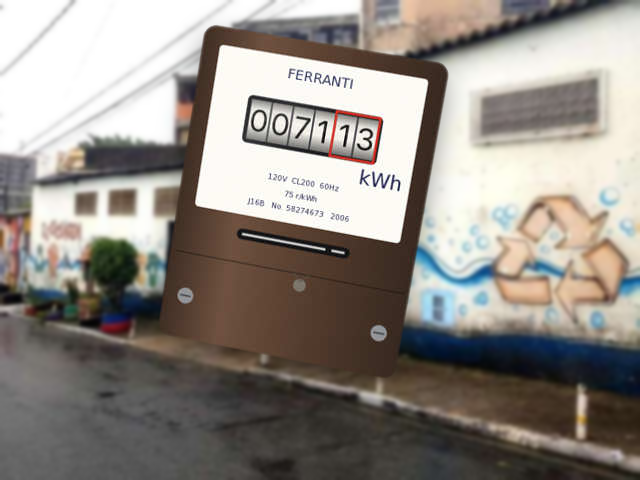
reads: 71.13
